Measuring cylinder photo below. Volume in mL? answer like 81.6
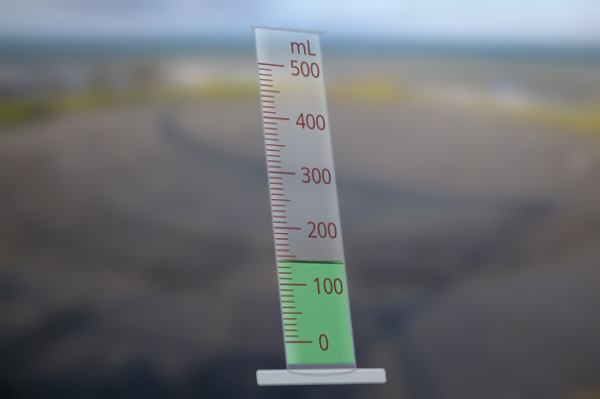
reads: 140
